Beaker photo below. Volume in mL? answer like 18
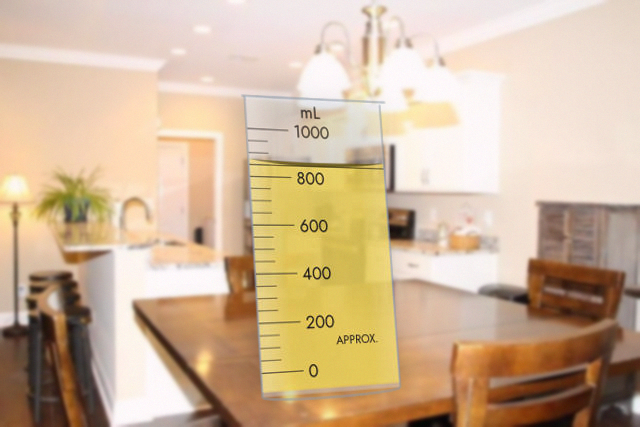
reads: 850
